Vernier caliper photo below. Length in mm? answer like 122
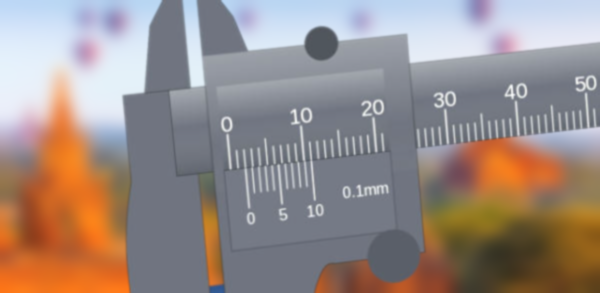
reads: 2.0
